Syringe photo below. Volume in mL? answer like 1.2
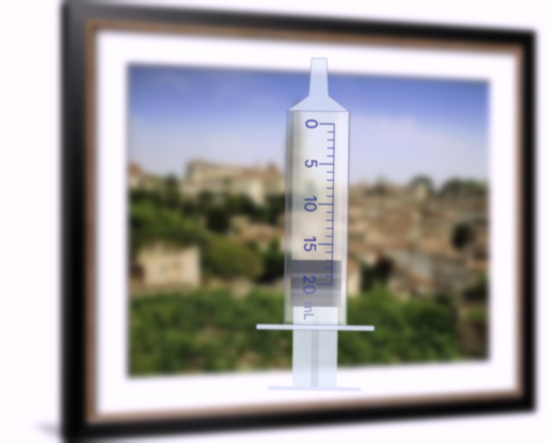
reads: 17
